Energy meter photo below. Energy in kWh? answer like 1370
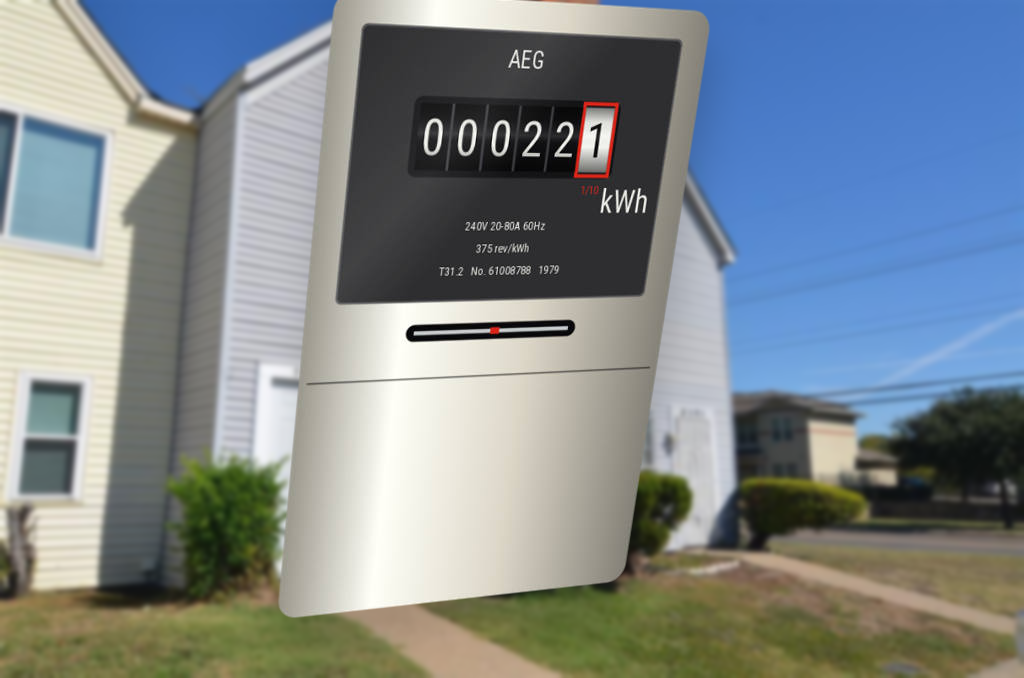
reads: 22.1
